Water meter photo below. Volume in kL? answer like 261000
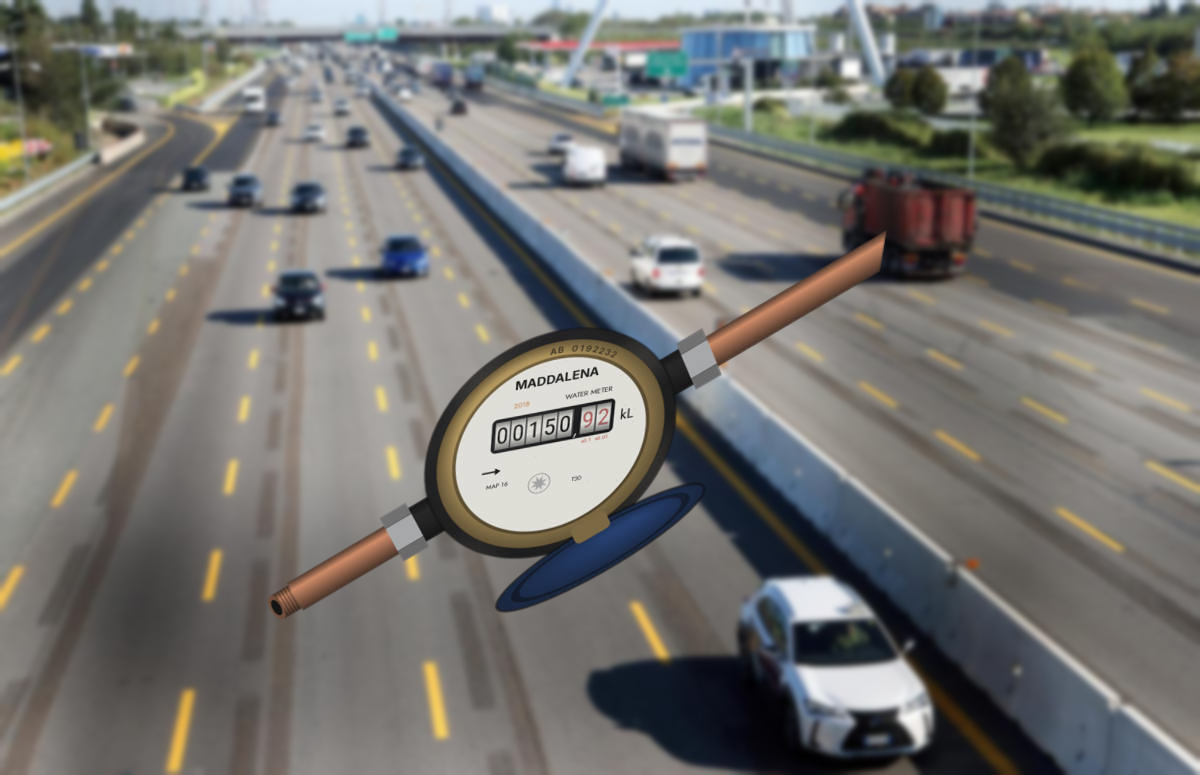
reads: 150.92
